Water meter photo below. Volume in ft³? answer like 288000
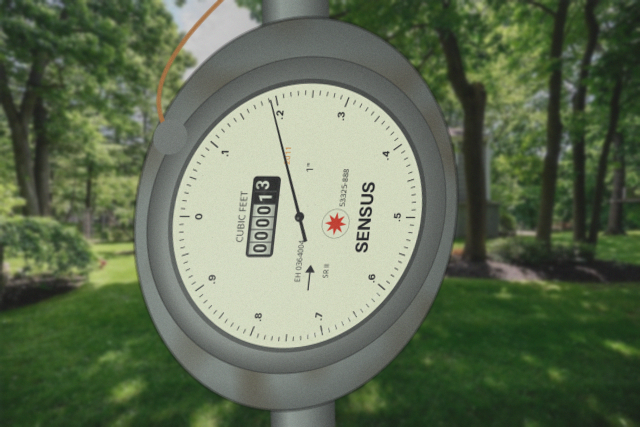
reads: 13.19
